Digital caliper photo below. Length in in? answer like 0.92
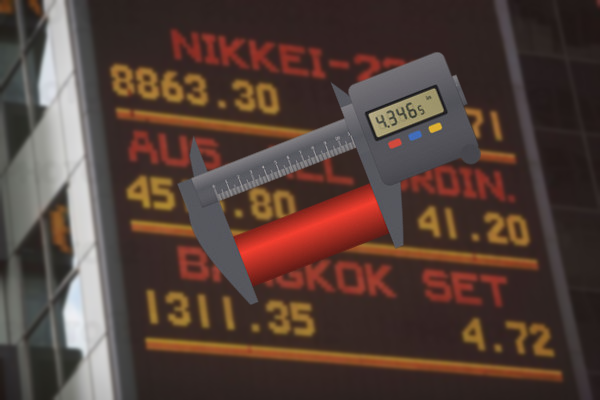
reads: 4.3465
